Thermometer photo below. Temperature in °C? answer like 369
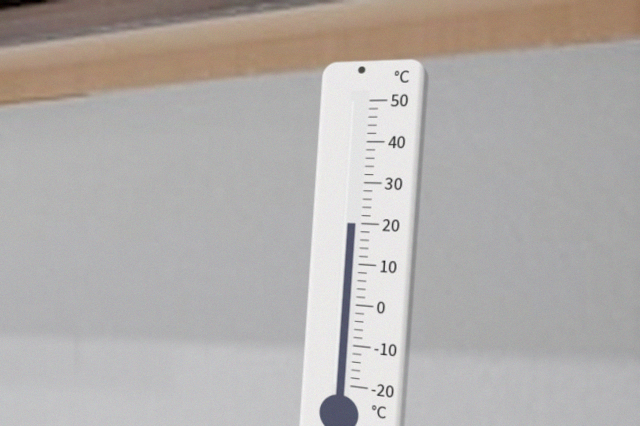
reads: 20
